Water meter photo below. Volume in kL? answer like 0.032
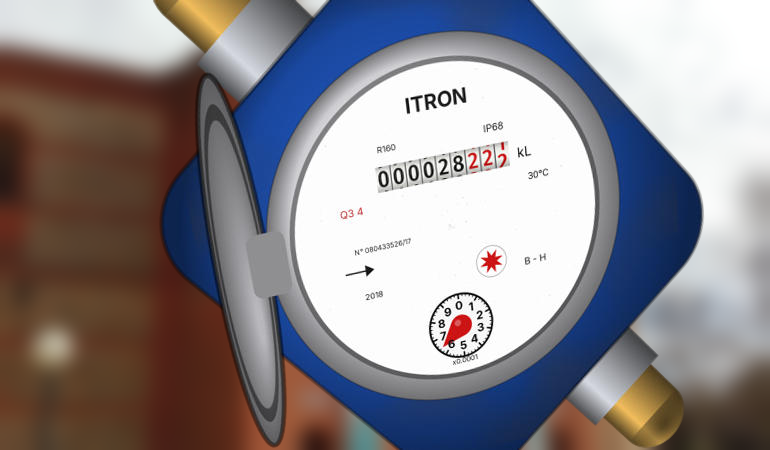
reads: 28.2216
